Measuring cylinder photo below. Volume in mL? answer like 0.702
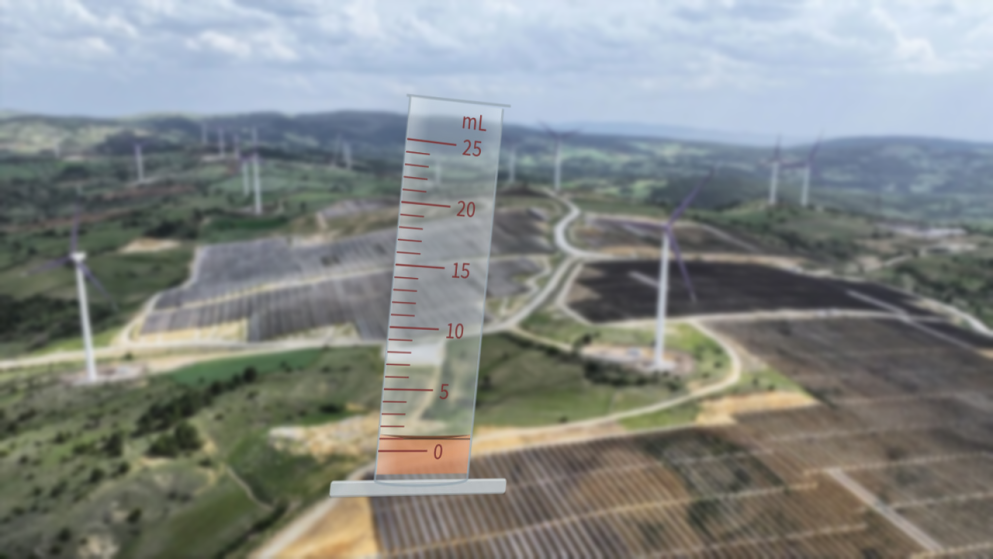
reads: 1
